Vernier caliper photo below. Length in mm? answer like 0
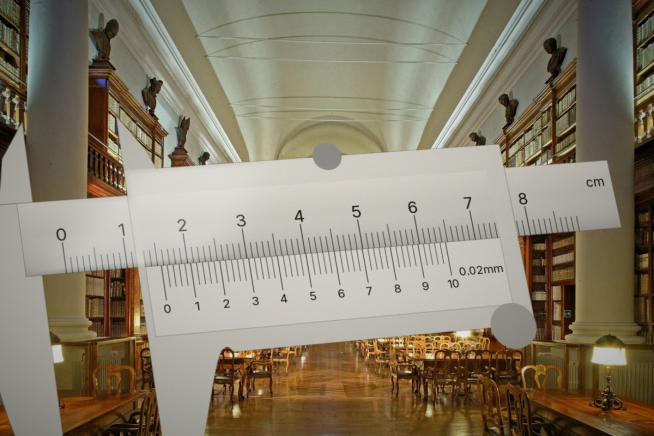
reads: 15.6
